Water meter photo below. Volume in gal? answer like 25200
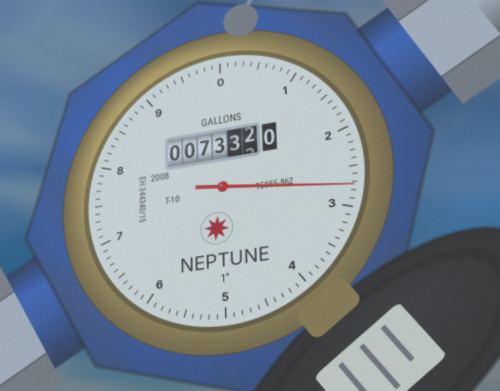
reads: 73322.7
